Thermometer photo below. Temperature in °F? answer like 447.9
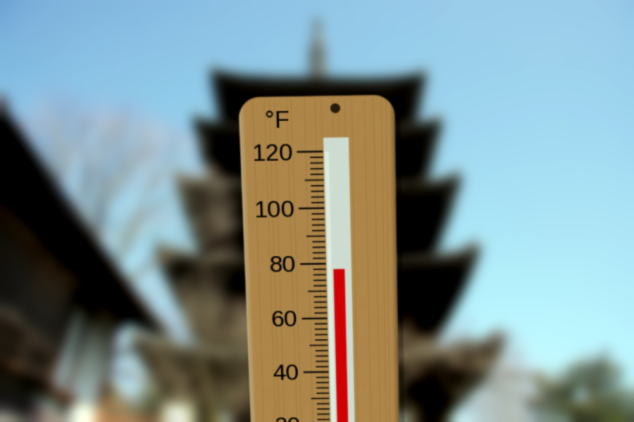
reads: 78
